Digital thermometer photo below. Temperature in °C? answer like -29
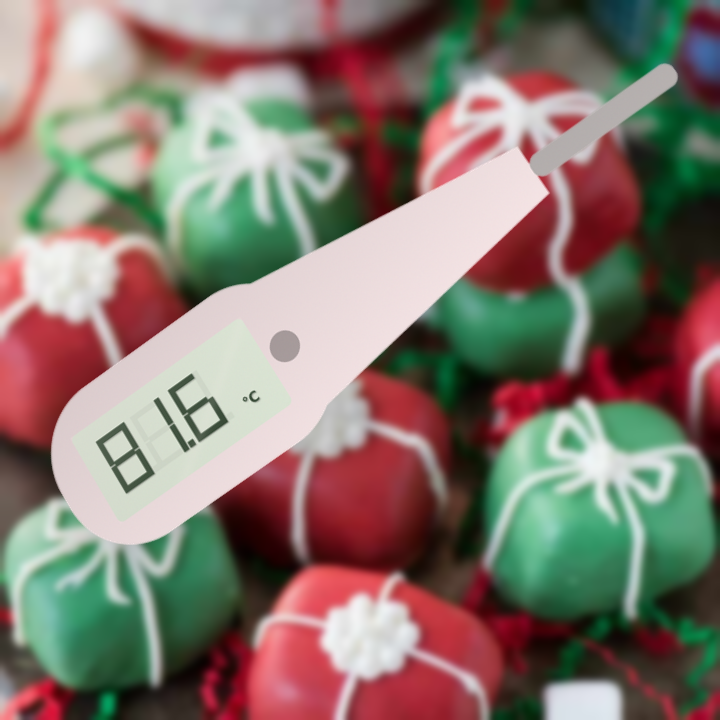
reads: 81.6
